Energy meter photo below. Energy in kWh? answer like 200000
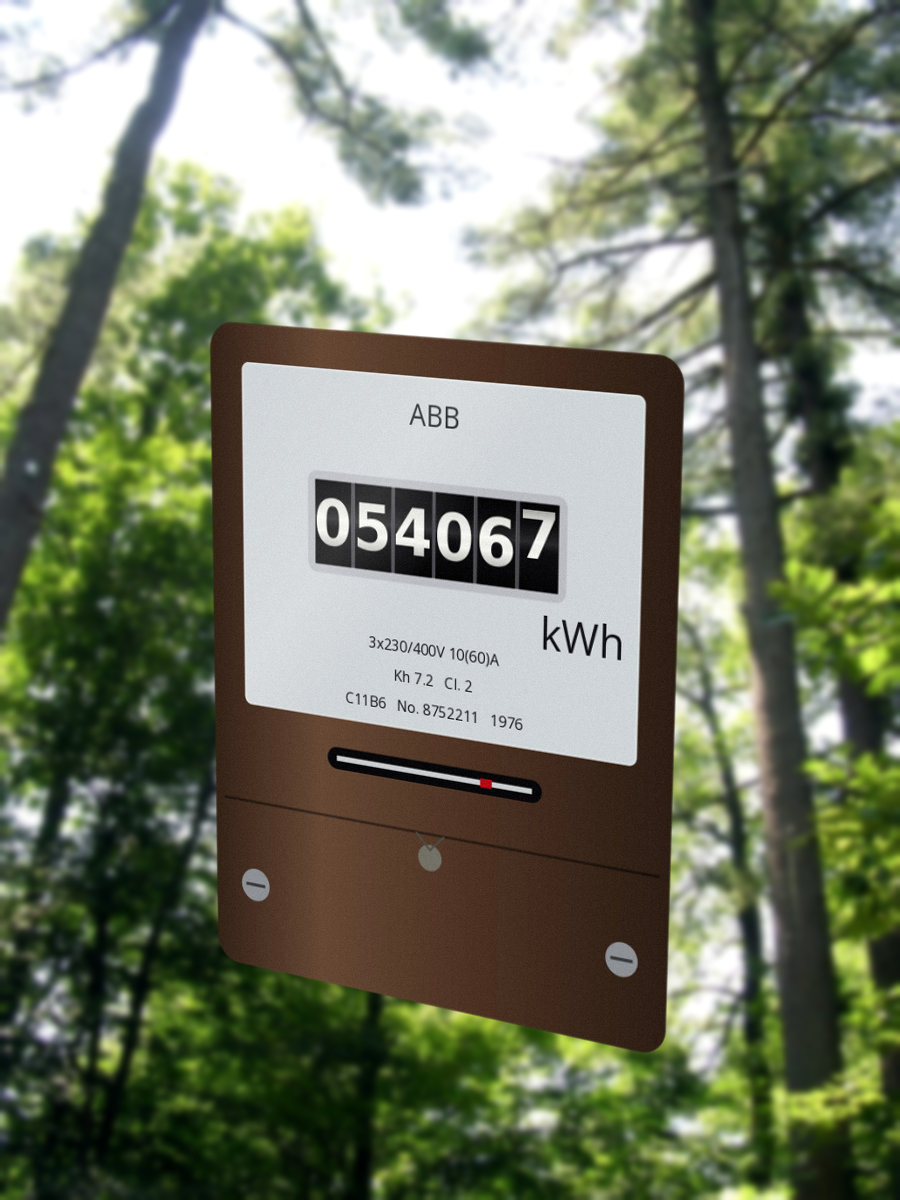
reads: 54067
